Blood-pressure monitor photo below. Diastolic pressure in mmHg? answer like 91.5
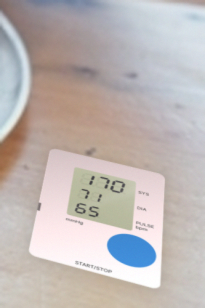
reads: 71
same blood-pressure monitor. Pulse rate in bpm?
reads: 65
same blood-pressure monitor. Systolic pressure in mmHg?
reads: 170
